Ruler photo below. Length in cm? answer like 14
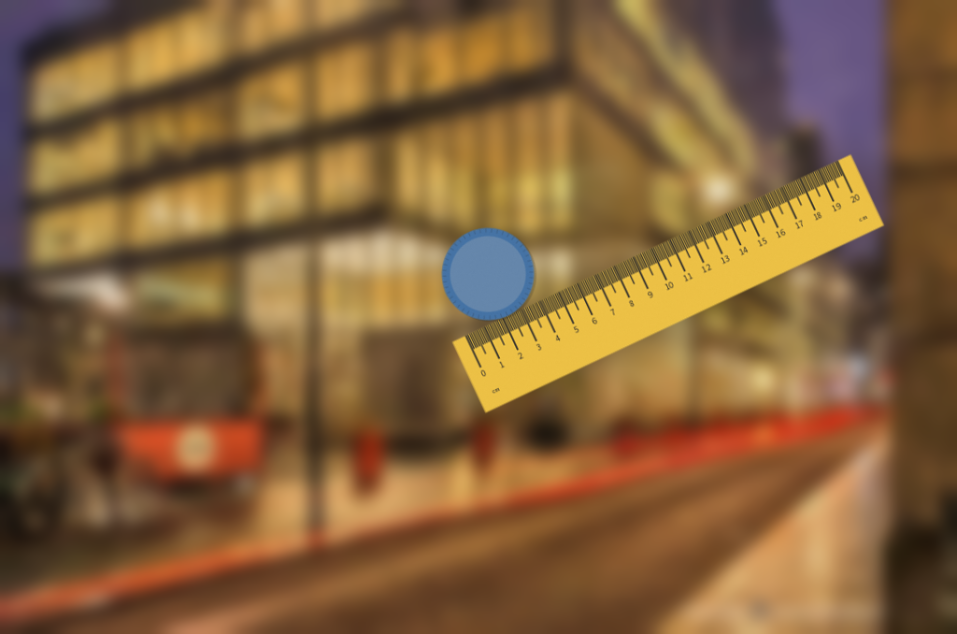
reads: 4.5
